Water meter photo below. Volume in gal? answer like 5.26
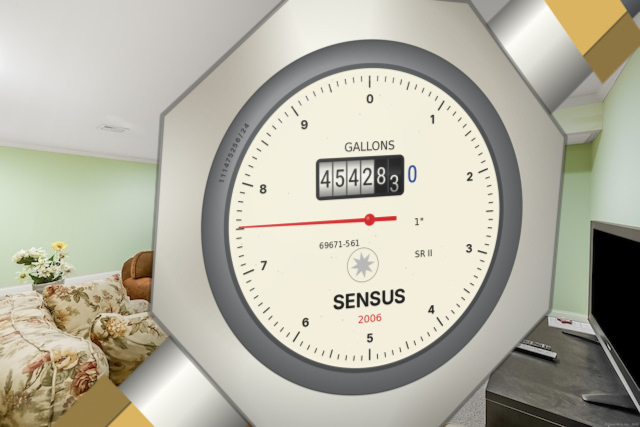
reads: 4542827.5
